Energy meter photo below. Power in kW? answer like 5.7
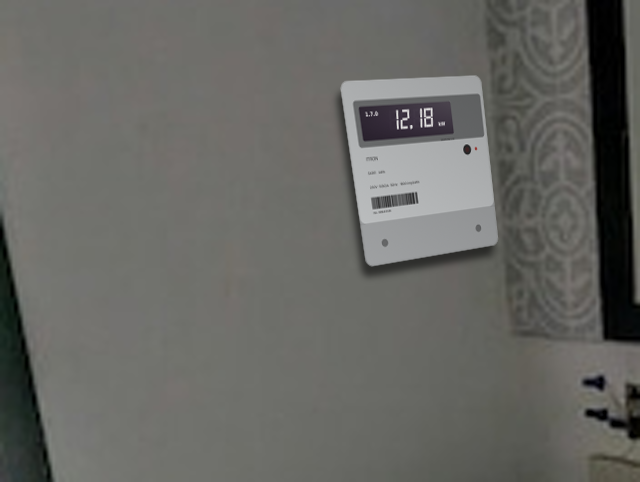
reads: 12.18
